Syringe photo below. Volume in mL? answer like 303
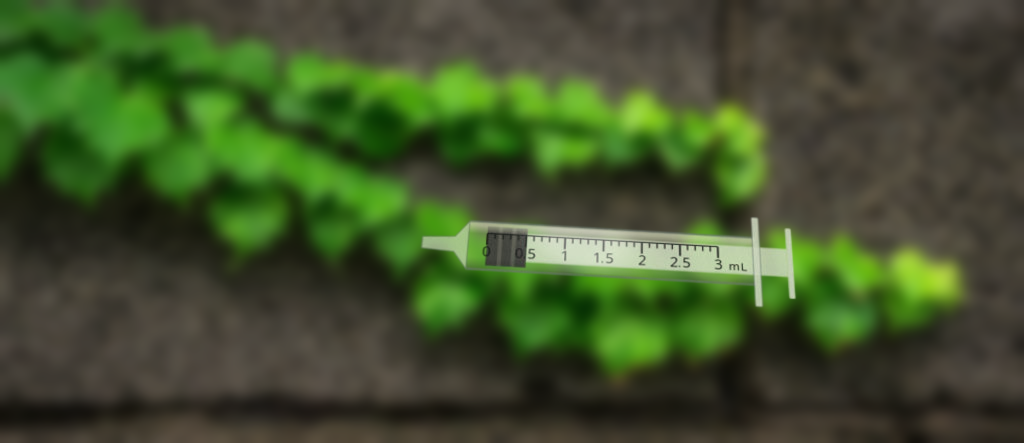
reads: 0
